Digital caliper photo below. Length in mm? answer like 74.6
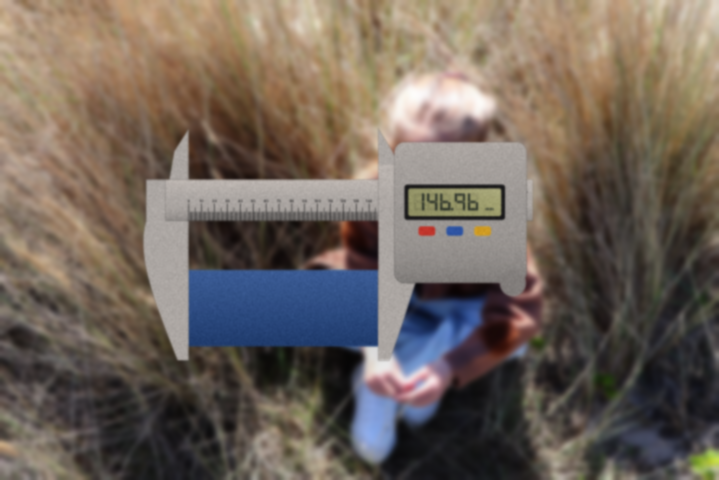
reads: 146.96
